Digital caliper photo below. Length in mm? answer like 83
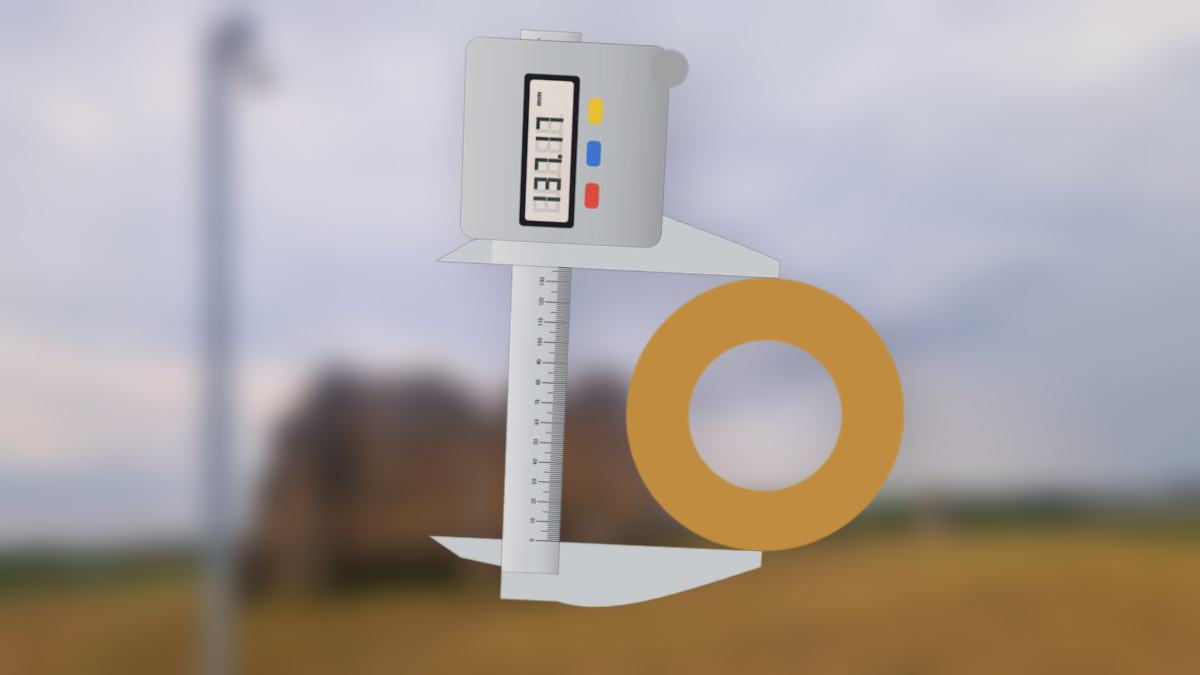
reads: 137.17
